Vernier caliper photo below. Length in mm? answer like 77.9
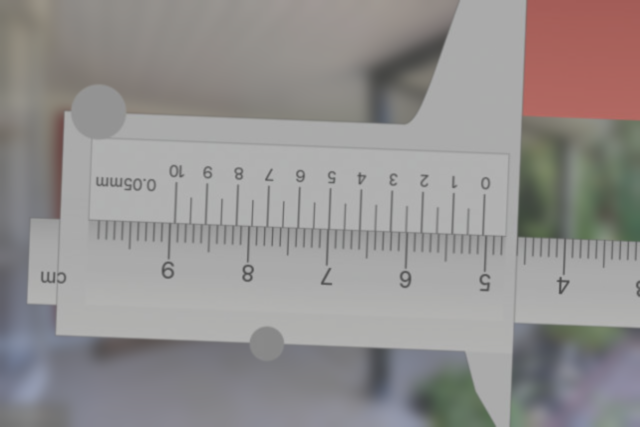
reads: 50.4
